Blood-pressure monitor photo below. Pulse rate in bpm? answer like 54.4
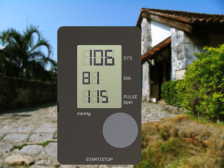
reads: 115
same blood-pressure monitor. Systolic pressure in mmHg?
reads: 106
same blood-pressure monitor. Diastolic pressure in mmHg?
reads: 81
